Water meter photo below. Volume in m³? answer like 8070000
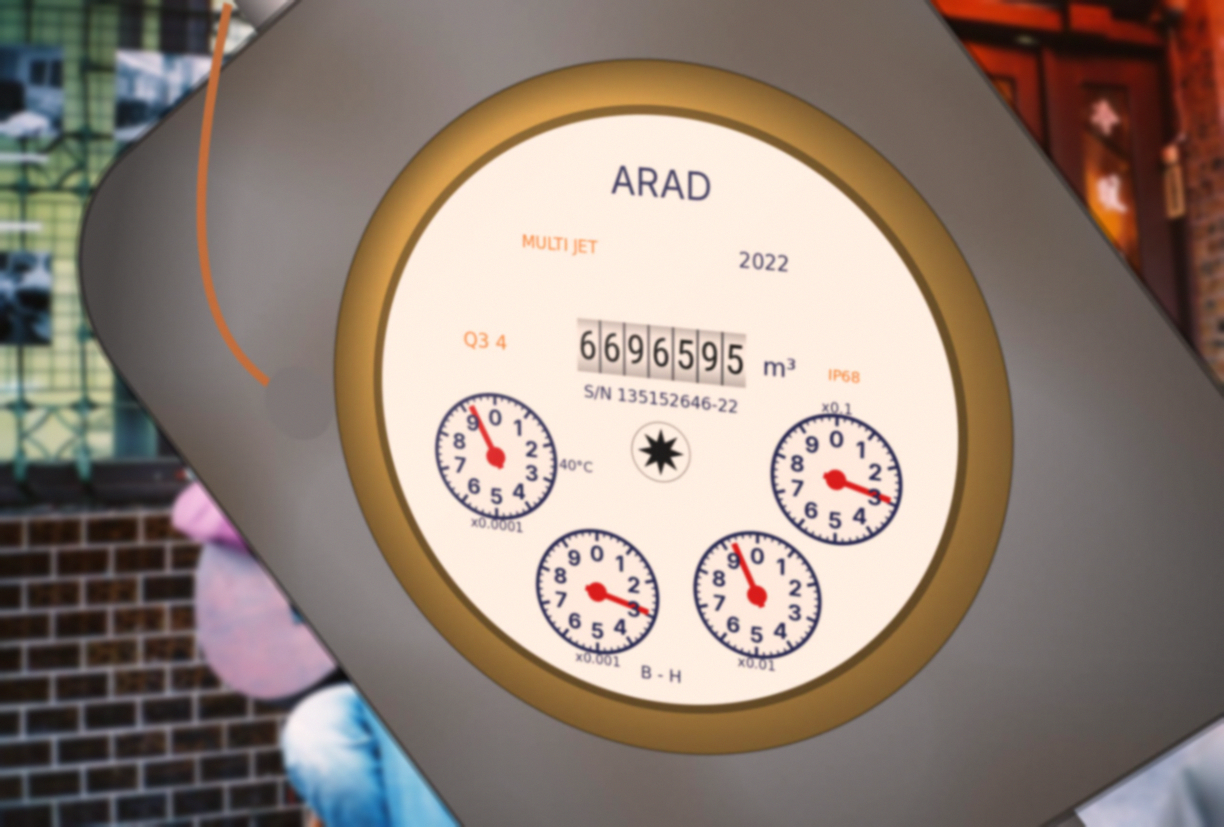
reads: 6696595.2929
